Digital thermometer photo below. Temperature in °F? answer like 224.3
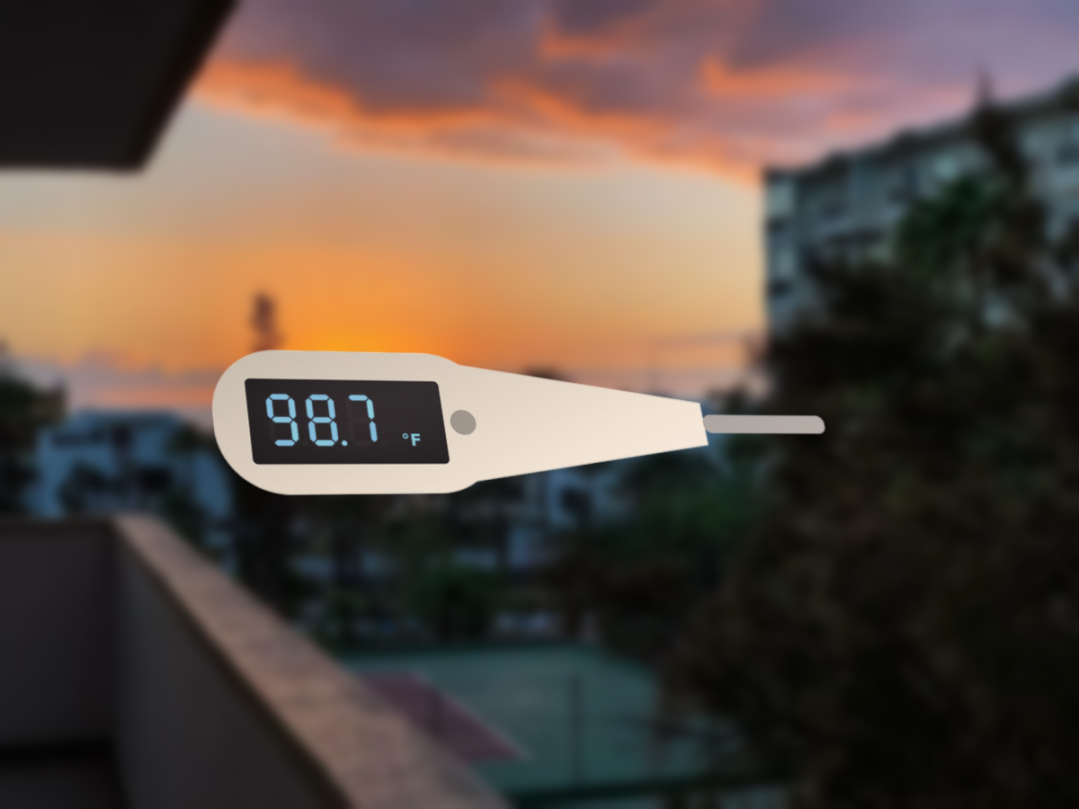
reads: 98.7
